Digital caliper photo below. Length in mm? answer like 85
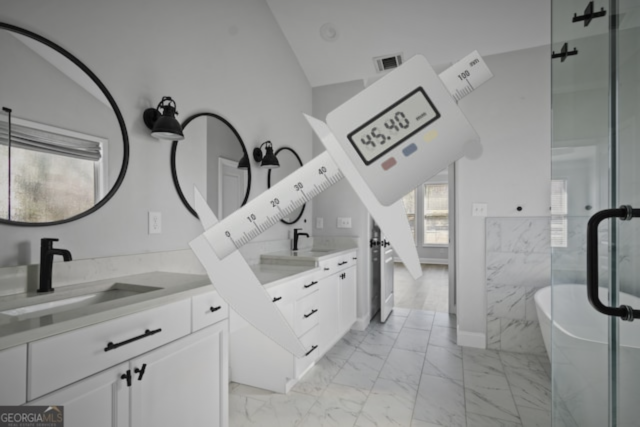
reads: 45.40
